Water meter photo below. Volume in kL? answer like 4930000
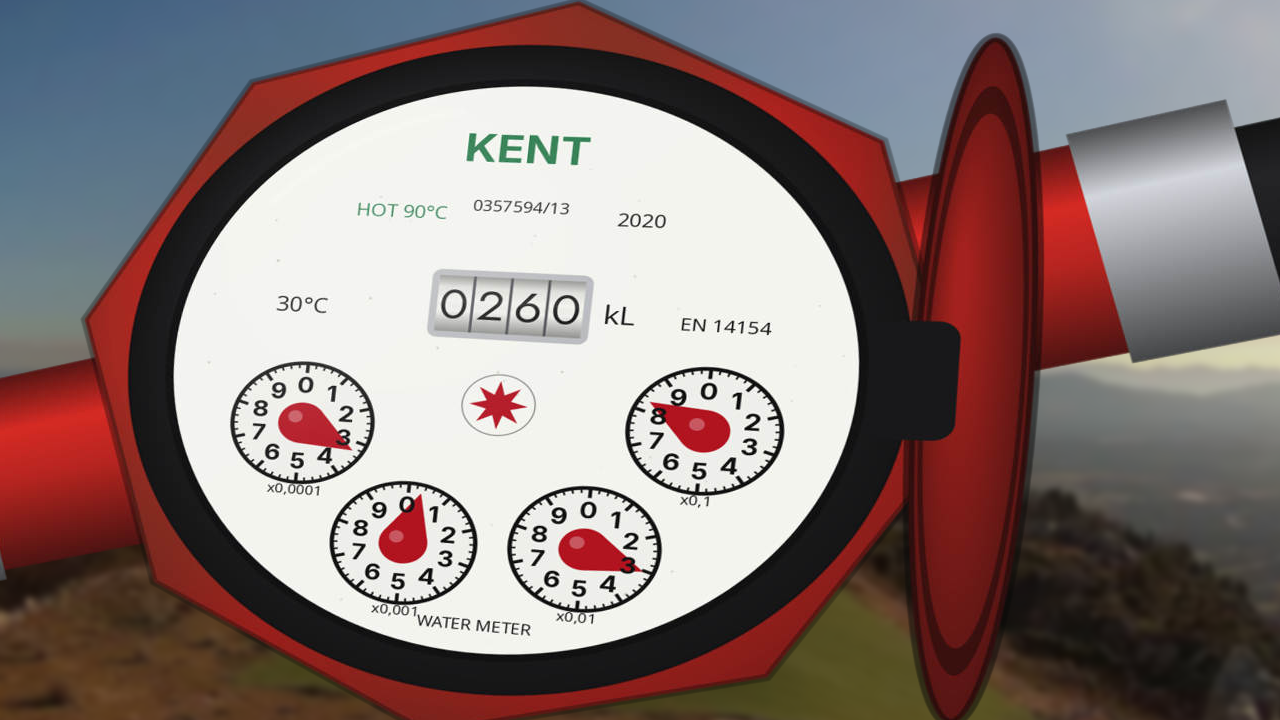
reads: 260.8303
